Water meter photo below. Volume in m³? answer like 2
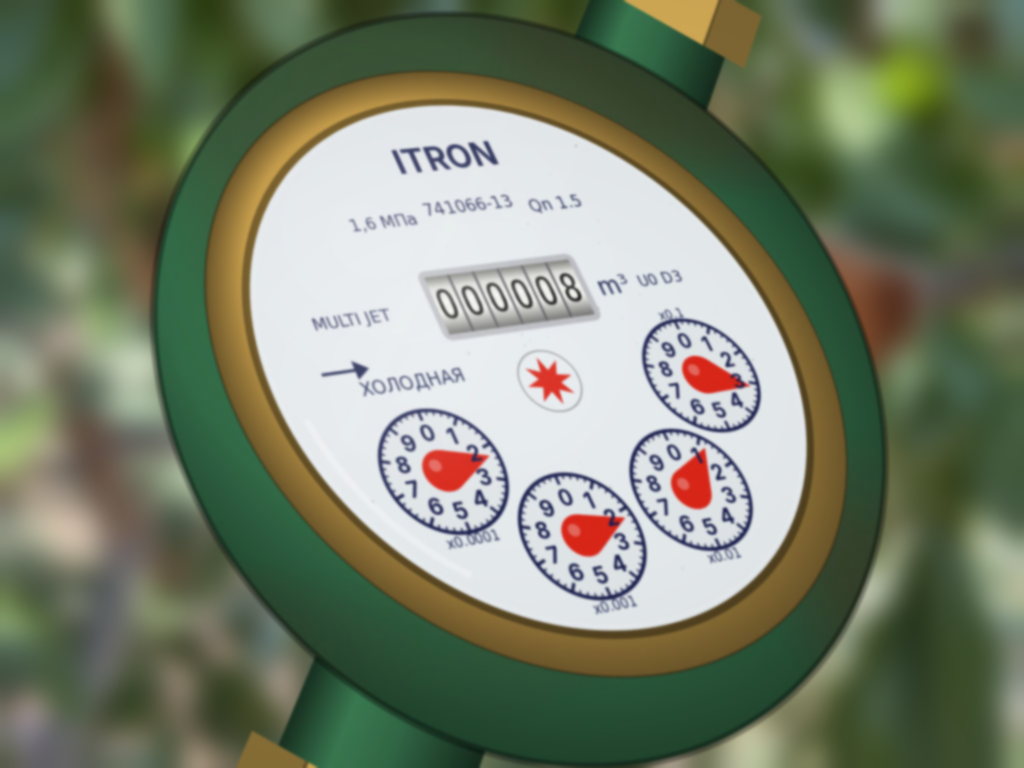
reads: 8.3122
